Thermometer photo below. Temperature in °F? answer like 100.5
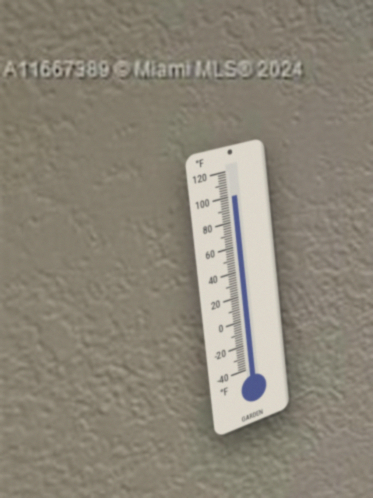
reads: 100
